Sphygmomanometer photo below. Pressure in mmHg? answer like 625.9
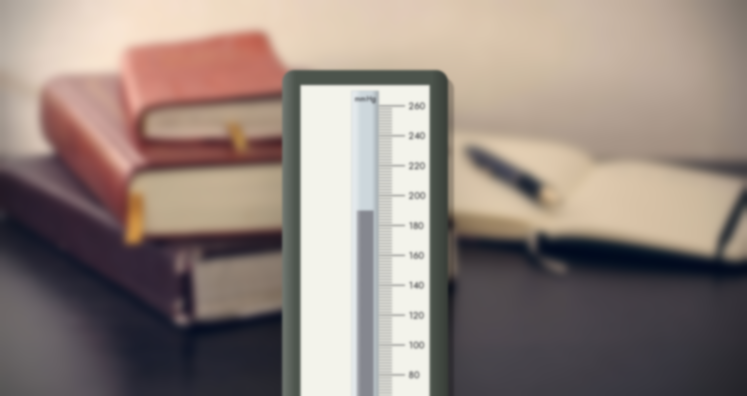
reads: 190
